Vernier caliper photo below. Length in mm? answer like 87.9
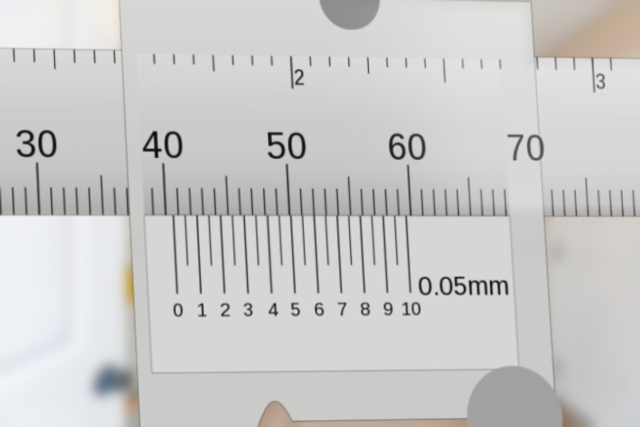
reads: 40.6
